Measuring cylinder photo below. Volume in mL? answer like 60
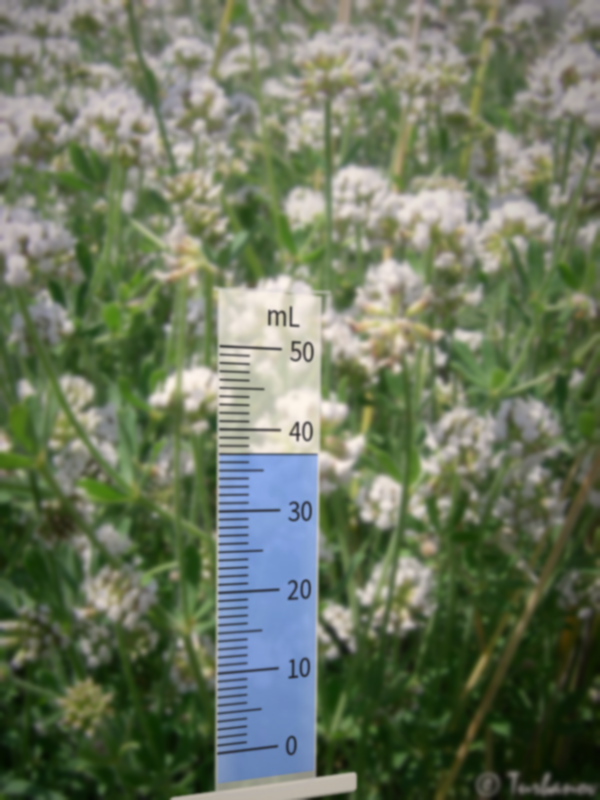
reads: 37
